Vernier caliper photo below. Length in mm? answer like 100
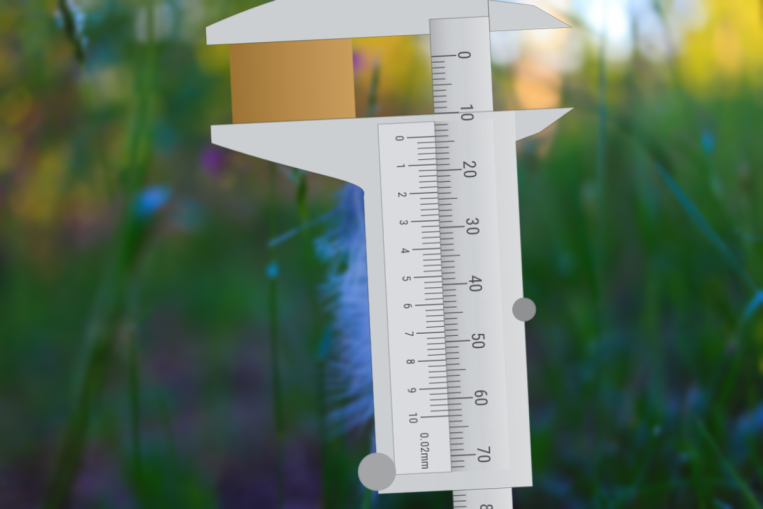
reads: 14.0
